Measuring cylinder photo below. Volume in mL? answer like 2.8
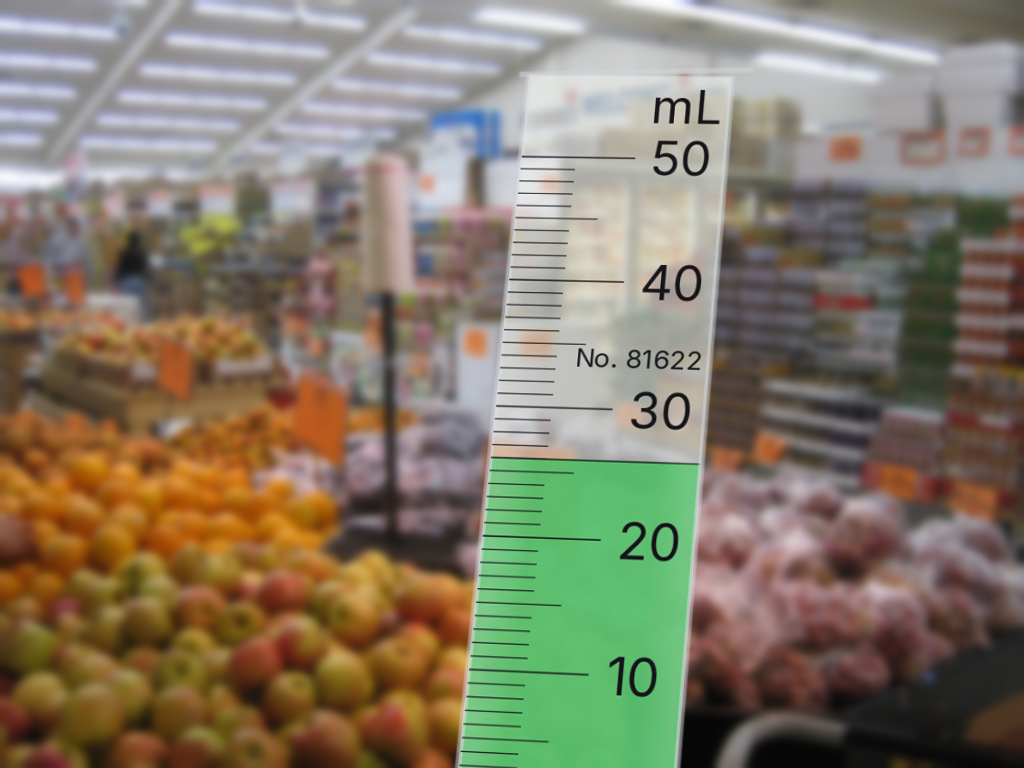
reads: 26
